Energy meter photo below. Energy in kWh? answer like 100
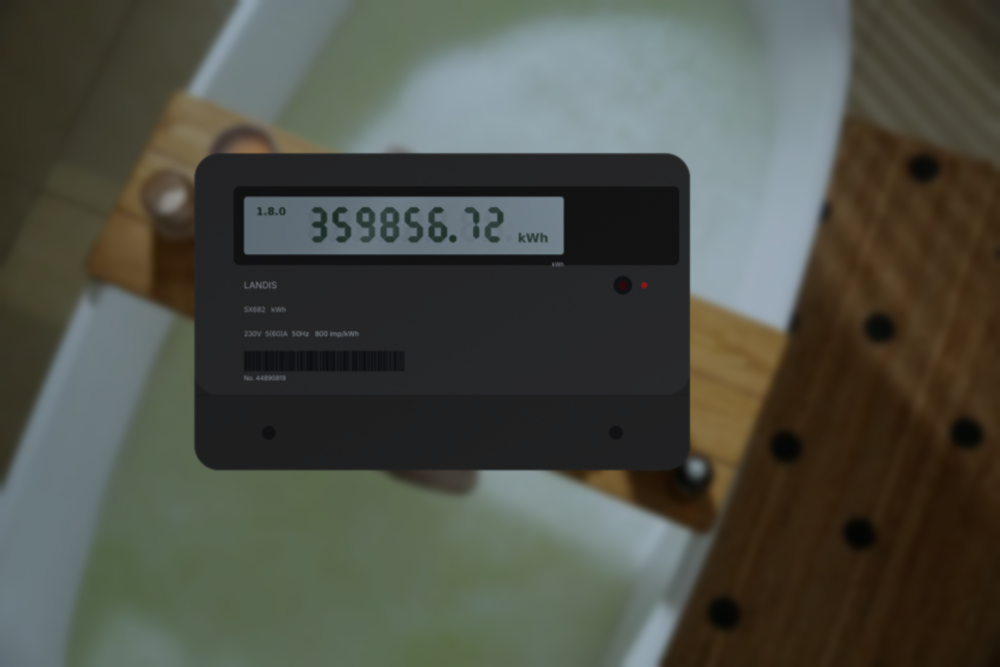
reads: 359856.72
